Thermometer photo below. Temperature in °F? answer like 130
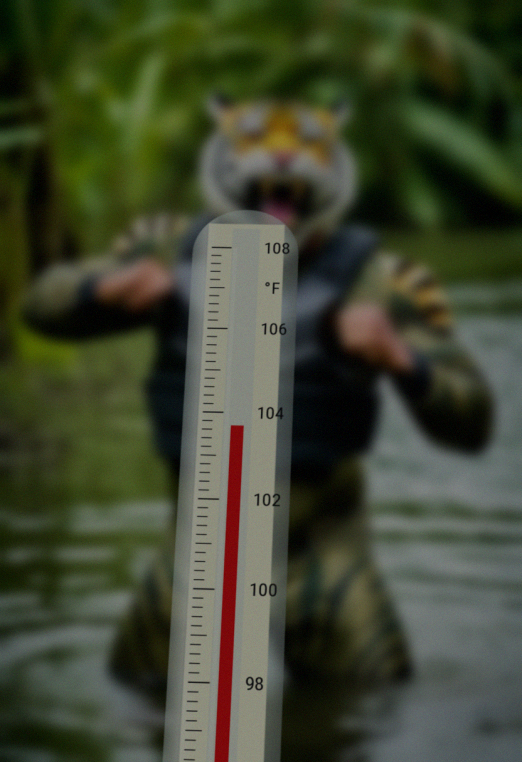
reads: 103.7
